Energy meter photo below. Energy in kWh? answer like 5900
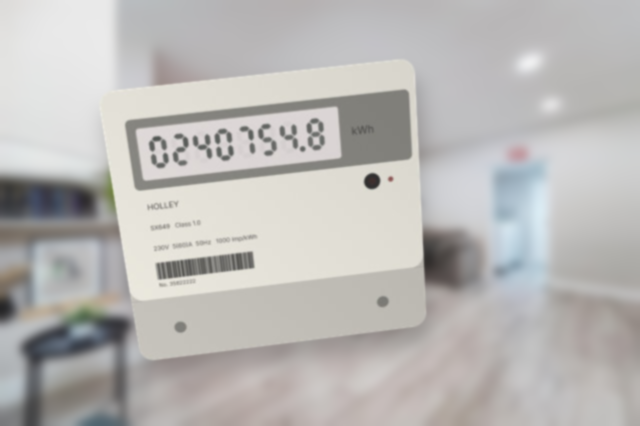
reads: 240754.8
